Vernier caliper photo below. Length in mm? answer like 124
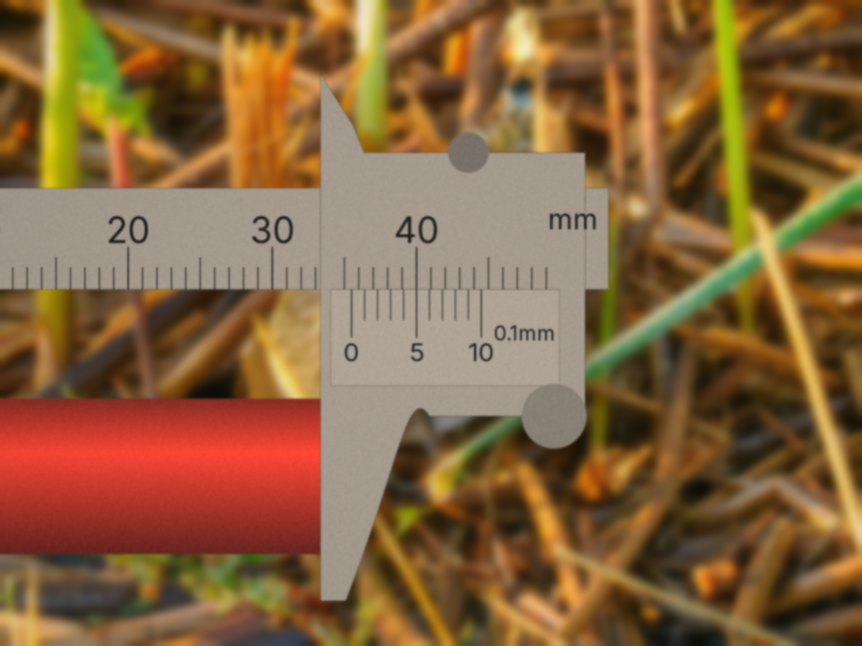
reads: 35.5
